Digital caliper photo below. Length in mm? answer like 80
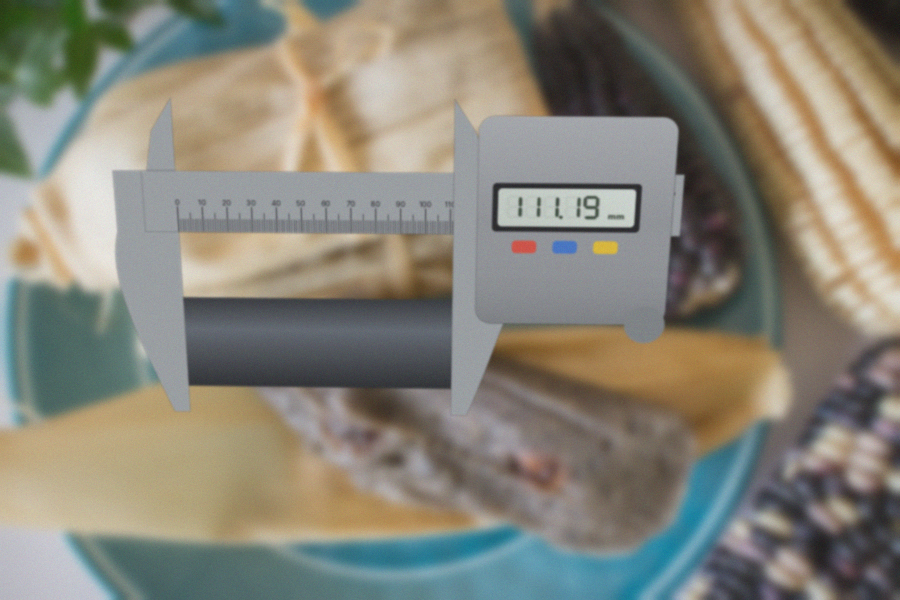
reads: 111.19
